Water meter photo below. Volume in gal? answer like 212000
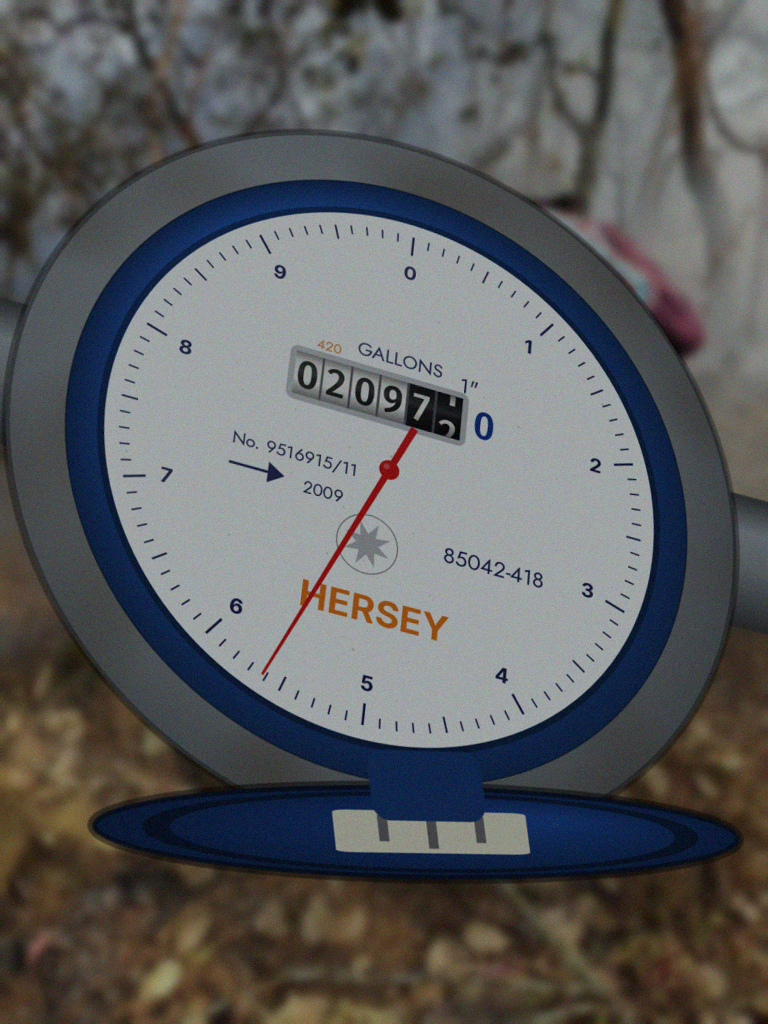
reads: 209715.6
